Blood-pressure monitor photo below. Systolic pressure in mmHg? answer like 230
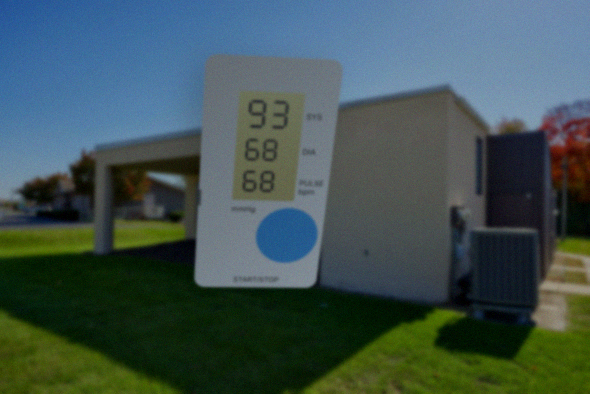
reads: 93
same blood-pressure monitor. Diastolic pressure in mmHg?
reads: 68
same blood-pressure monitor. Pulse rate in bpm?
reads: 68
